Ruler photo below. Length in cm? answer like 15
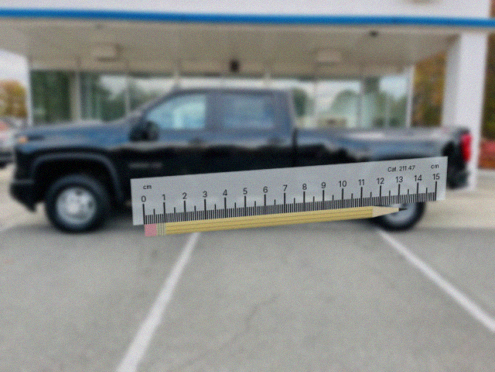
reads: 13.5
